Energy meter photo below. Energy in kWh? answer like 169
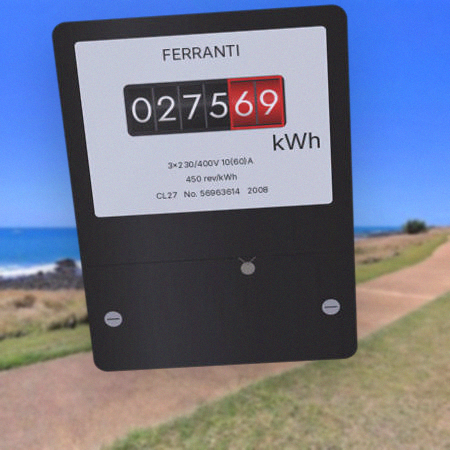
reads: 275.69
